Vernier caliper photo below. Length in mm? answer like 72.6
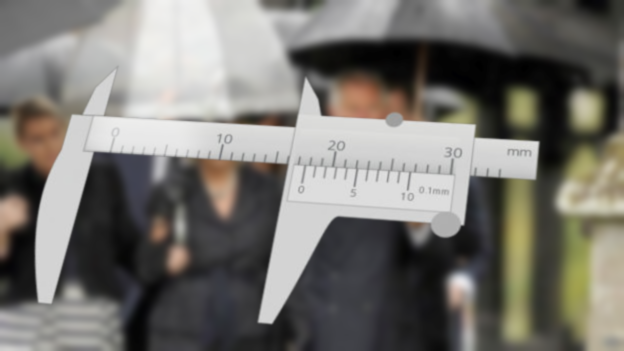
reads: 17.6
